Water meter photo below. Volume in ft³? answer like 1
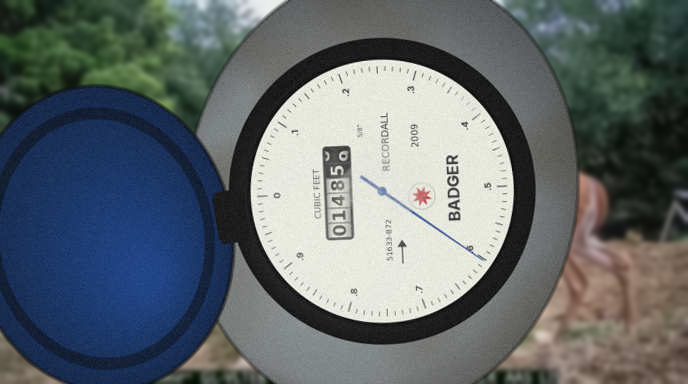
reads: 14858.60
